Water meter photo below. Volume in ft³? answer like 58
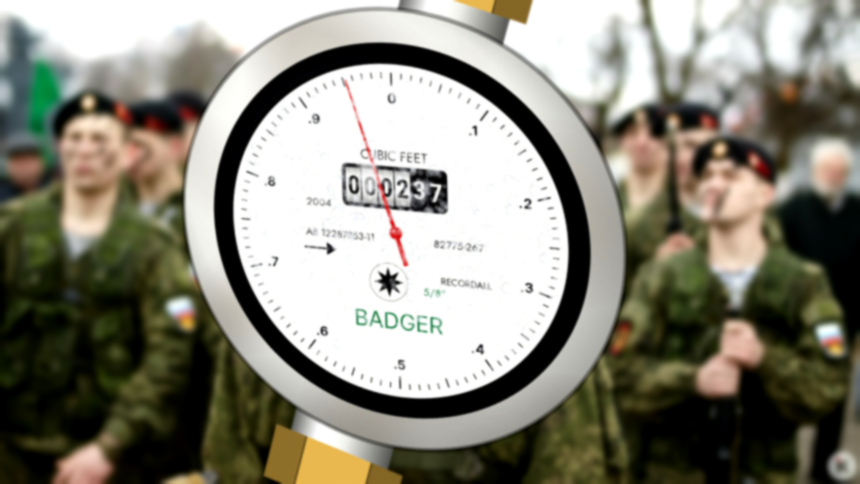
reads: 236.95
